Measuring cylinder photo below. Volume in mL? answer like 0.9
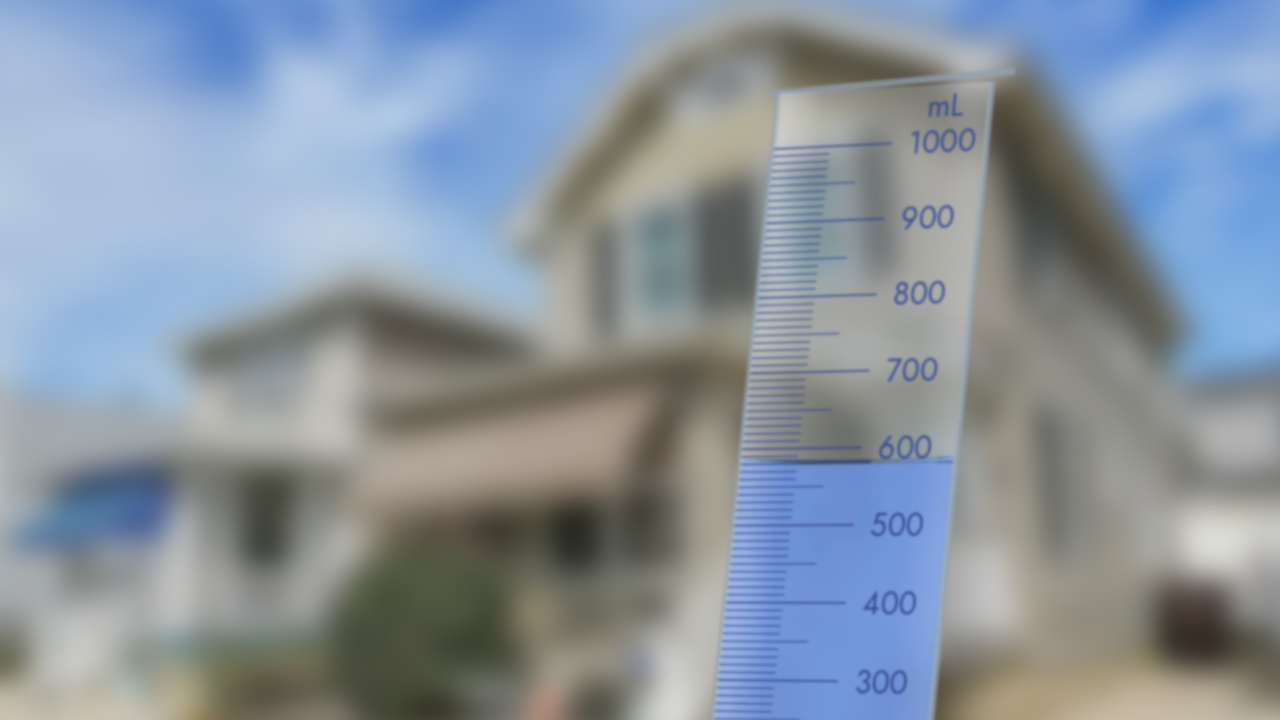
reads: 580
